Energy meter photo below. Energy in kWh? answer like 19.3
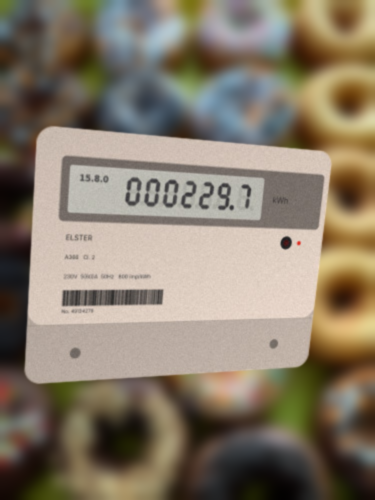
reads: 229.7
